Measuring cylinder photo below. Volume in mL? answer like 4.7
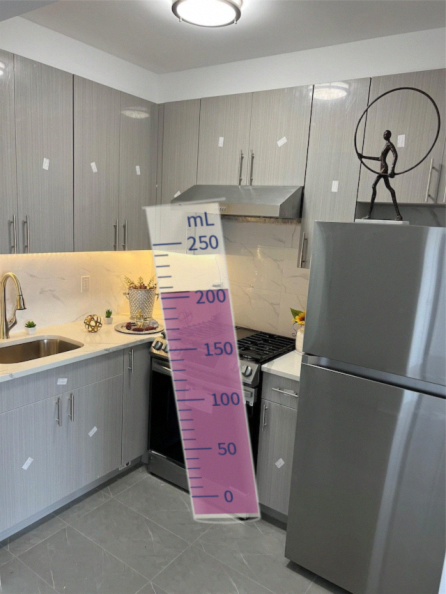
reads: 205
